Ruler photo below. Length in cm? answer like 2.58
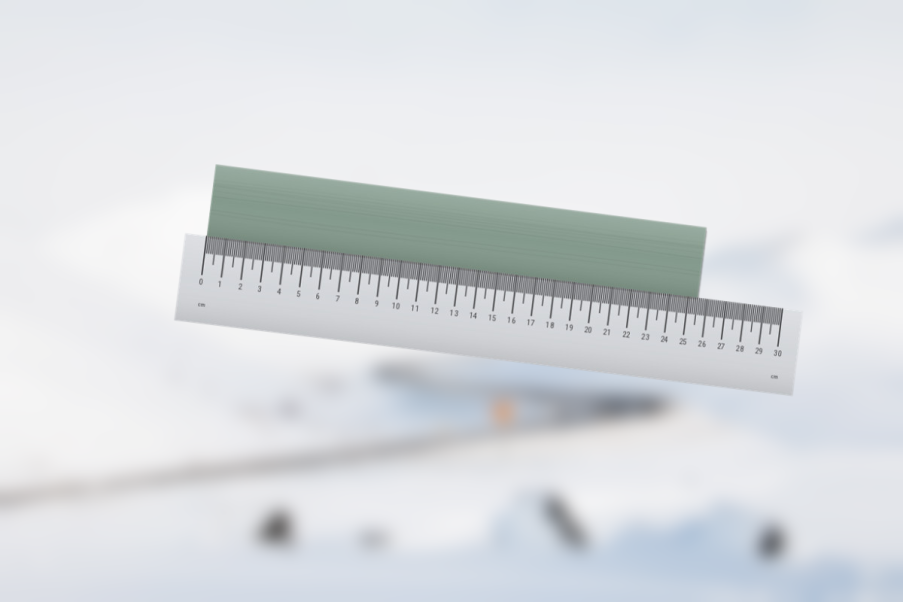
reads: 25.5
